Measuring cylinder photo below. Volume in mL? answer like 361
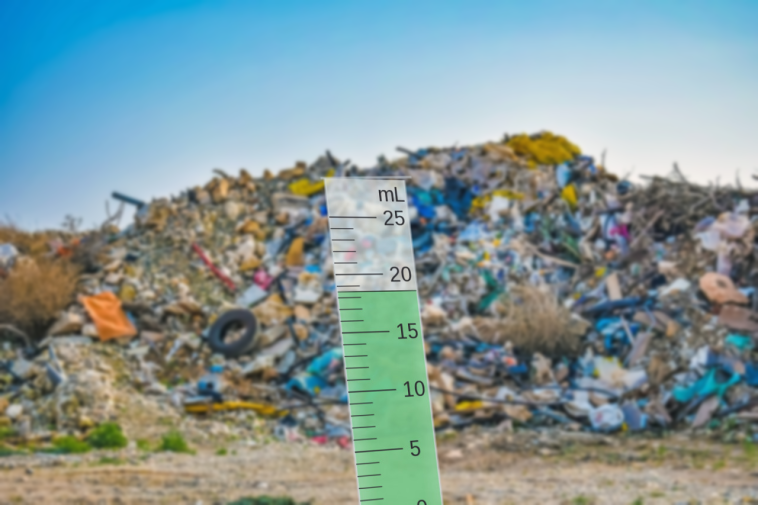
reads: 18.5
